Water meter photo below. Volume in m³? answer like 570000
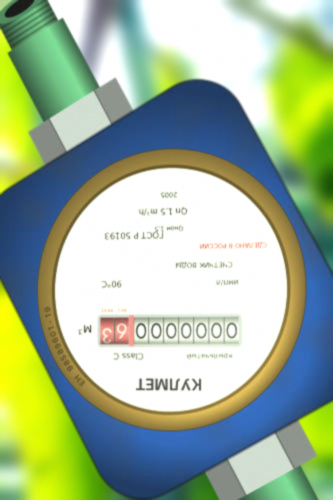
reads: 0.63
